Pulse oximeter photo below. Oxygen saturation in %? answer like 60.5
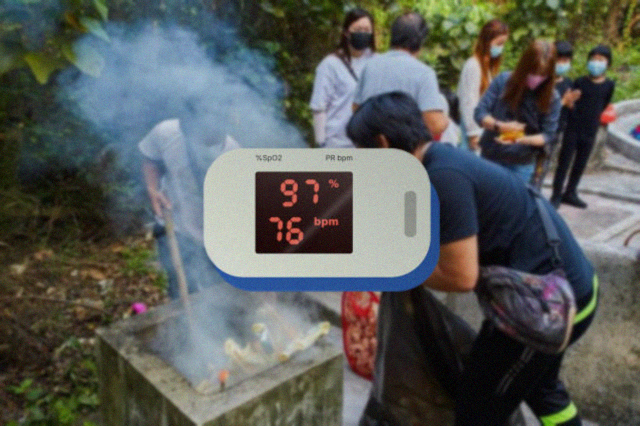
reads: 97
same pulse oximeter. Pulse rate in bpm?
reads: 76
